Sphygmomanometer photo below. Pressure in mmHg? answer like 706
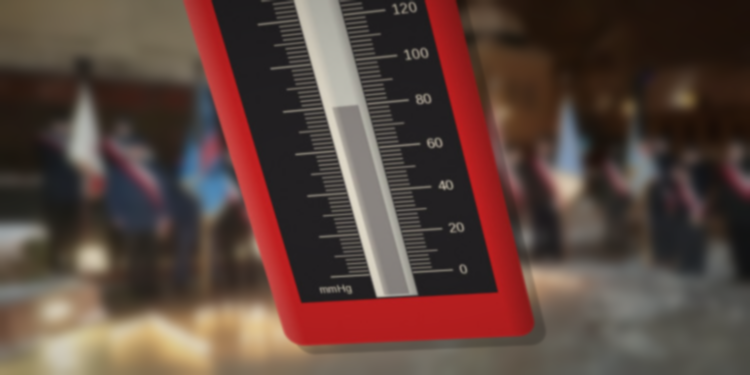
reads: 80
